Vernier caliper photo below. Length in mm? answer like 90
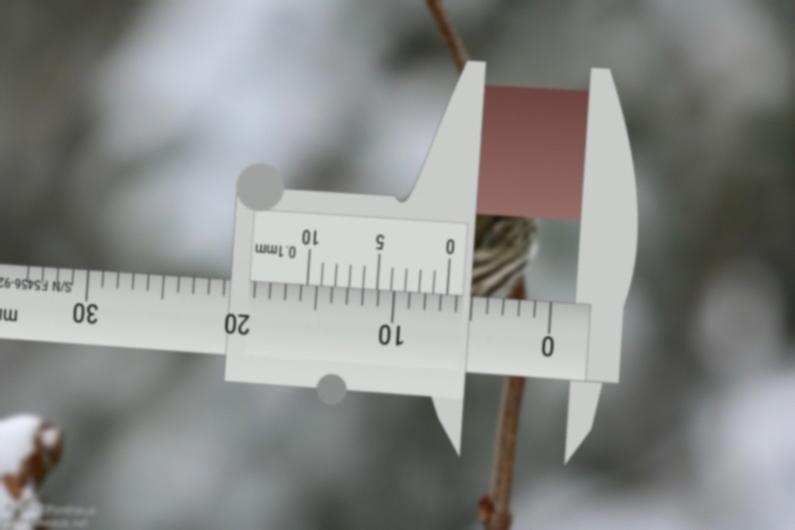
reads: 6.6
